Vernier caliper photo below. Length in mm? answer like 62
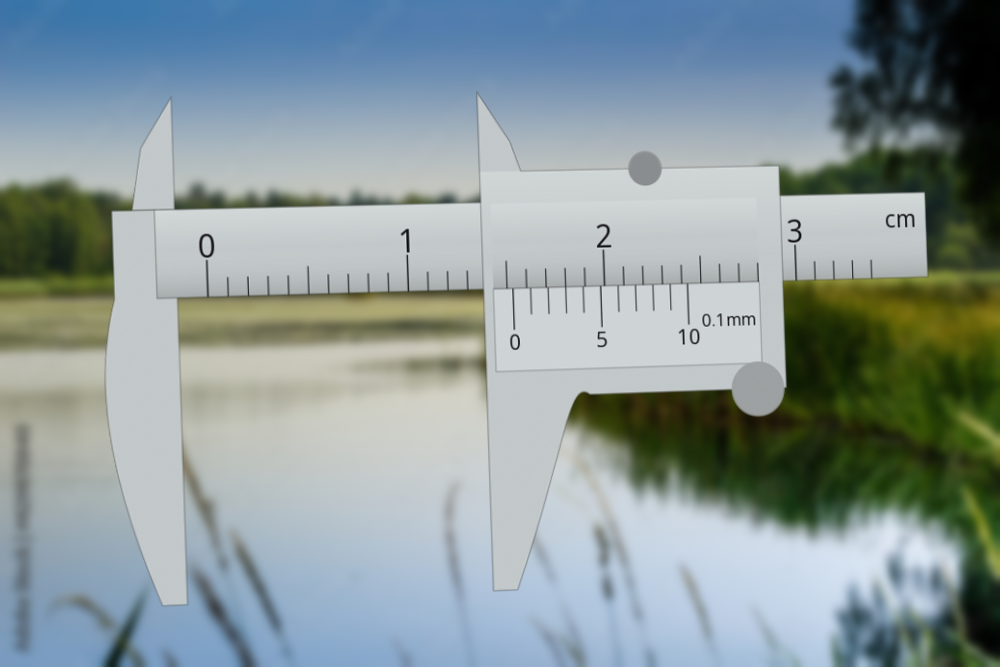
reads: 15.3
